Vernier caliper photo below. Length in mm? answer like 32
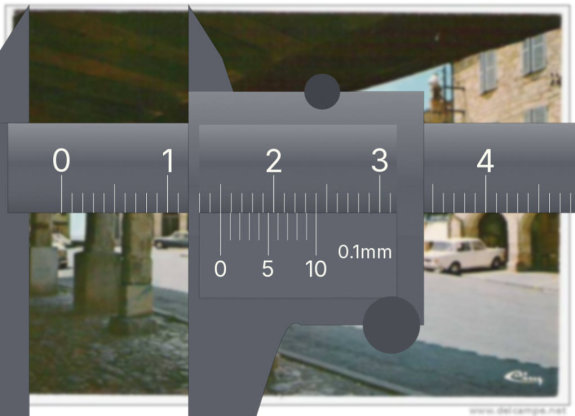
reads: 15.0
